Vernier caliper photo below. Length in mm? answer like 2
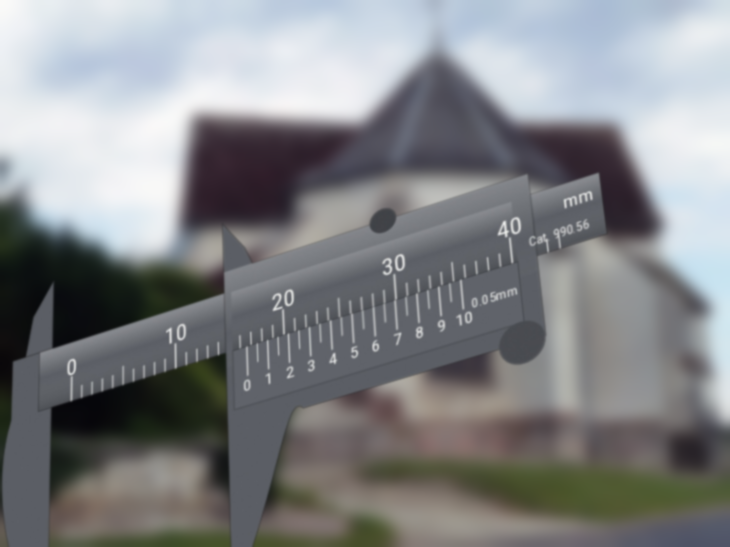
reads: 16.6
